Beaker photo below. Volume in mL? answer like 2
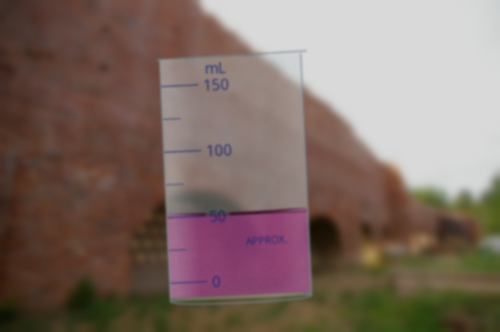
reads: 50
